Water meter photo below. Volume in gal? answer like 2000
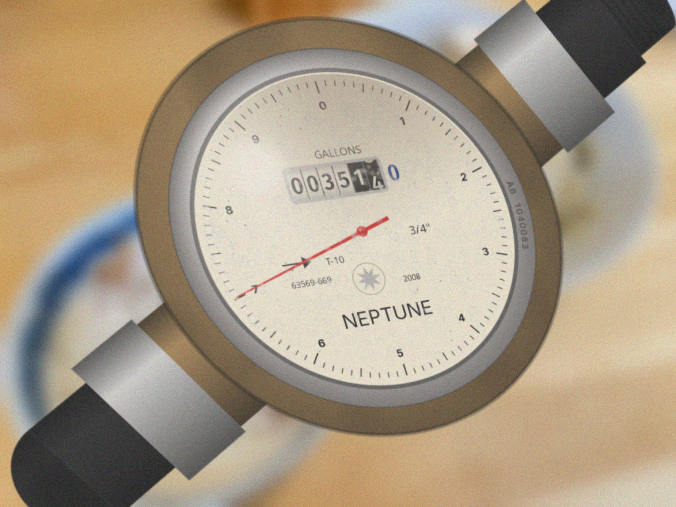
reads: 35137.0
